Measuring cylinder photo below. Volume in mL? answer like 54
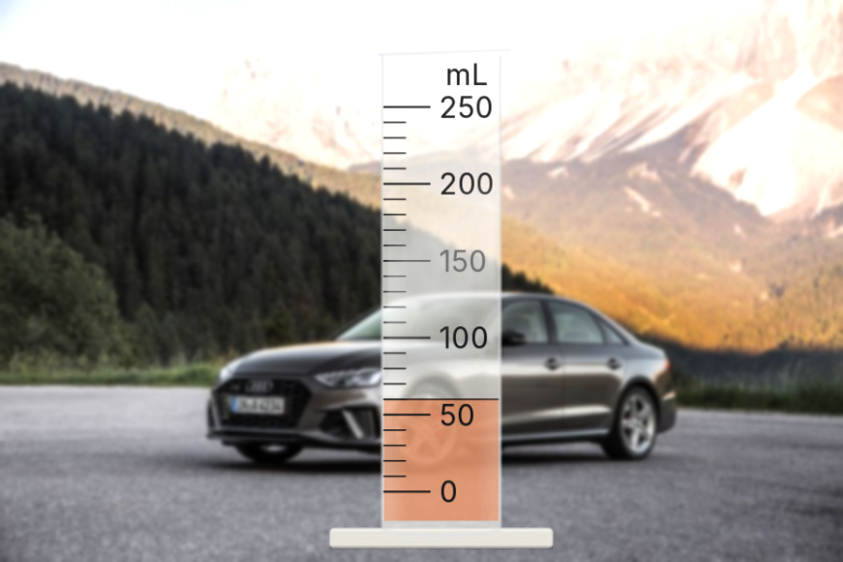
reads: 60
